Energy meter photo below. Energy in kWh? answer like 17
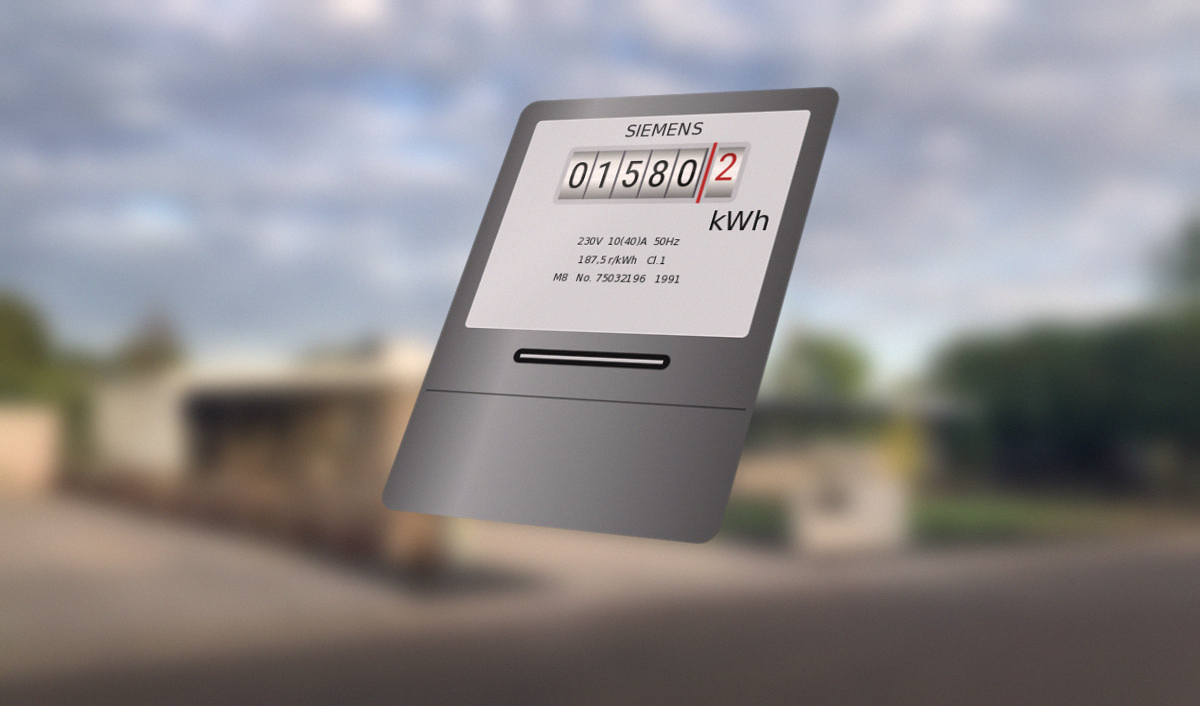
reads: 1580.2
